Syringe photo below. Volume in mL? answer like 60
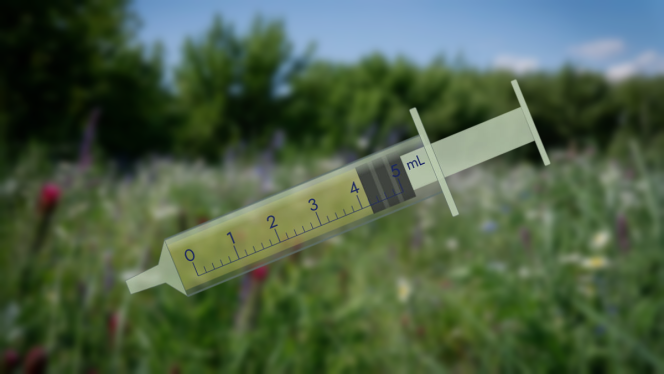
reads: 4.2
